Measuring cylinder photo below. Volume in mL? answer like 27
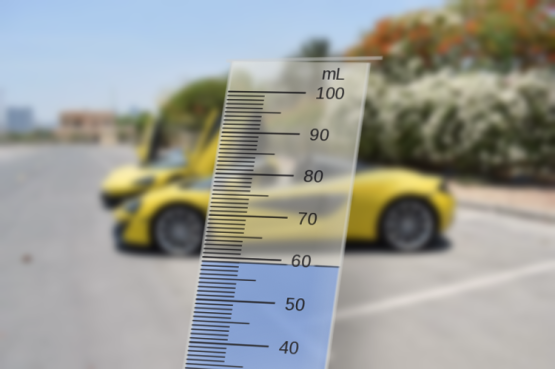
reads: 59
